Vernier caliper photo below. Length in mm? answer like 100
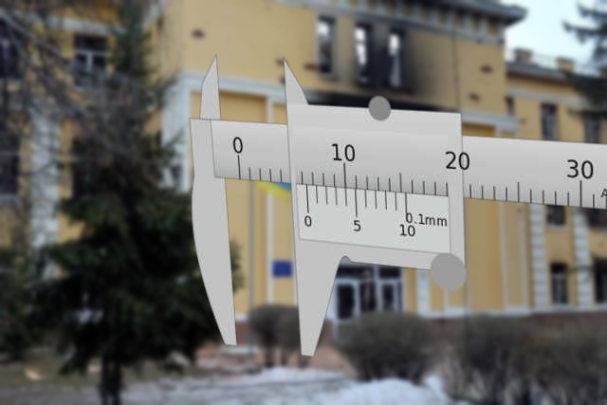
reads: 6.4
